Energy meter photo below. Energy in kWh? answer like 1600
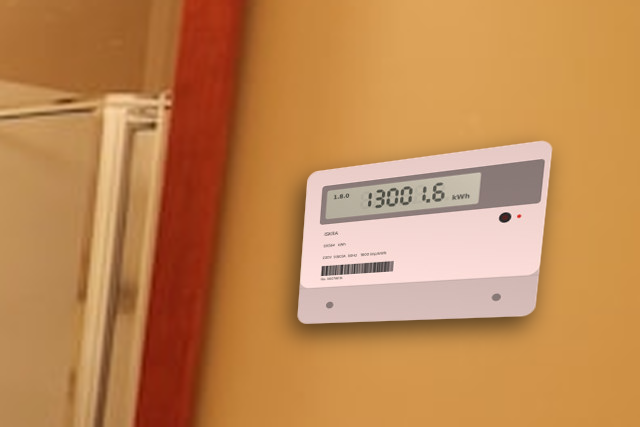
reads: 13001.6
